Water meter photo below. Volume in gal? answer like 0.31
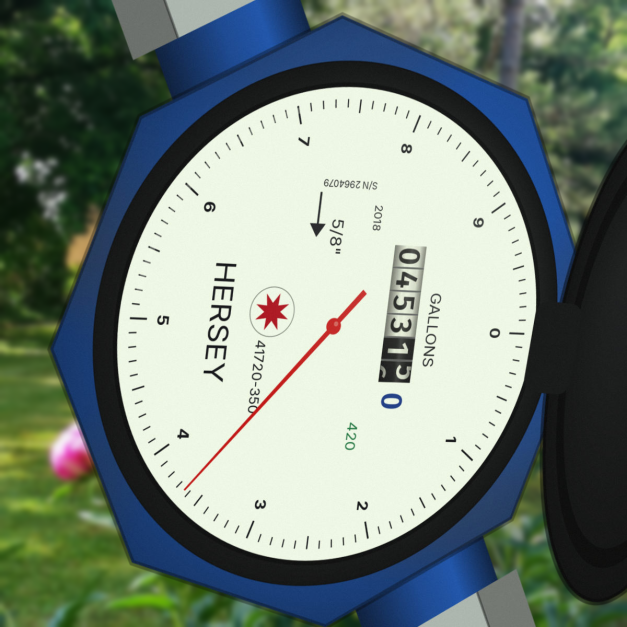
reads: 453153.6
